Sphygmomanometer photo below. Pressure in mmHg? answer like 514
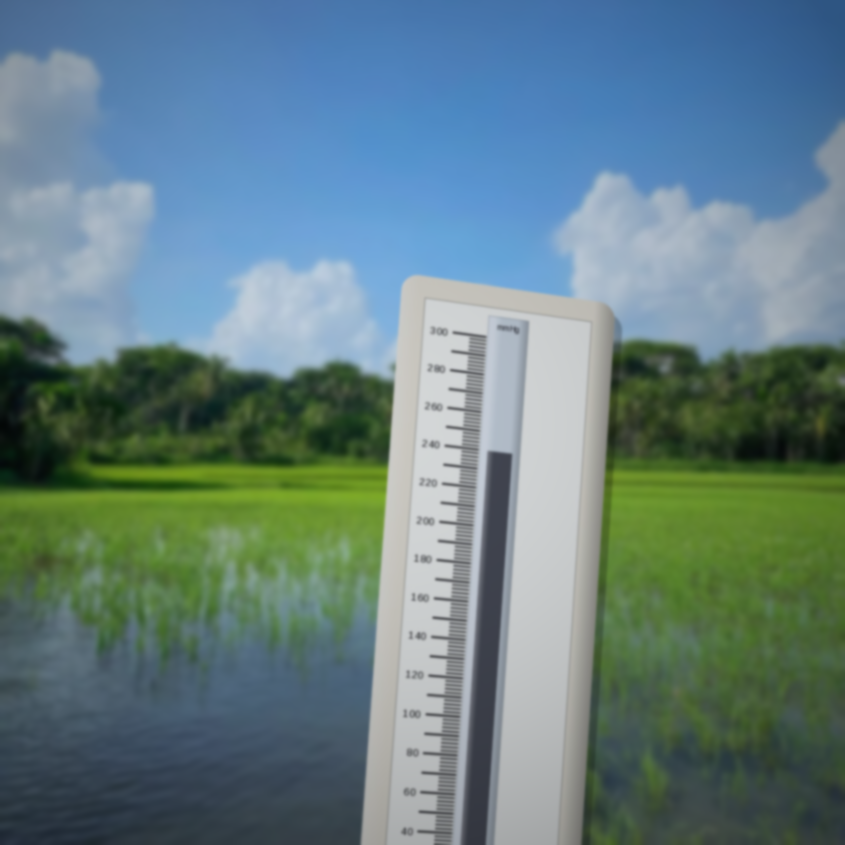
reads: 240
